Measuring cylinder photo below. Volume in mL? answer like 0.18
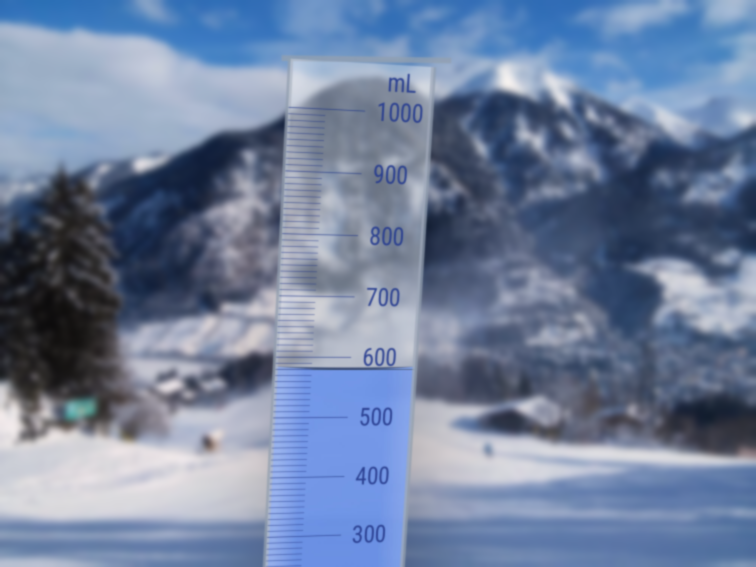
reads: 580
